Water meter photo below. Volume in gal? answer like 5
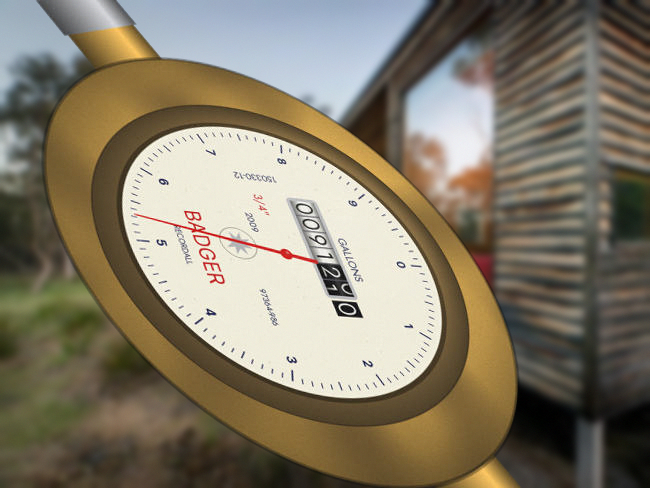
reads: 91205.3
